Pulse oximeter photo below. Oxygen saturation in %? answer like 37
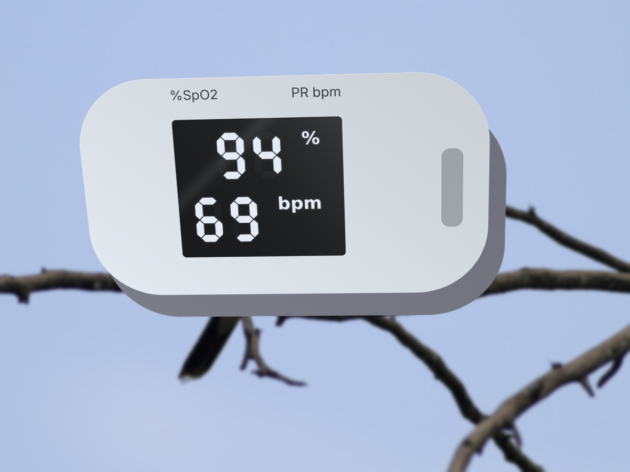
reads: 94
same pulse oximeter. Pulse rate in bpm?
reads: 69
